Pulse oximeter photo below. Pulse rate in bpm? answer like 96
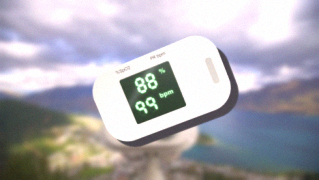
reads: 99
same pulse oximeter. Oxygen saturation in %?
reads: 88
